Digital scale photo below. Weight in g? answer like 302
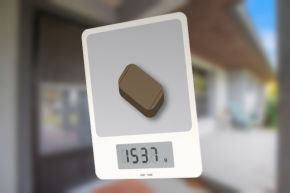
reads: 1537
